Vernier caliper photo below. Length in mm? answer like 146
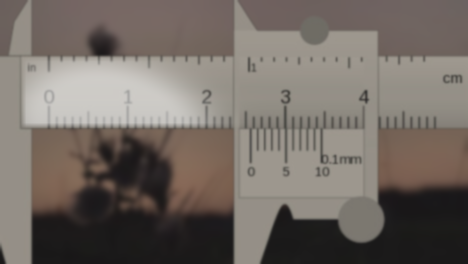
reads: 25.6
